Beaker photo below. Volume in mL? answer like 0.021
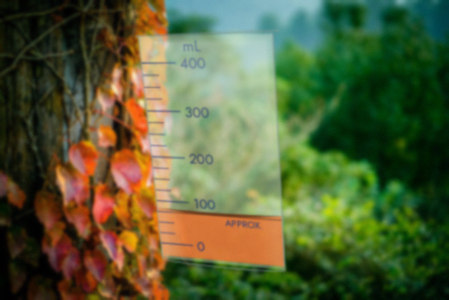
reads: 75
